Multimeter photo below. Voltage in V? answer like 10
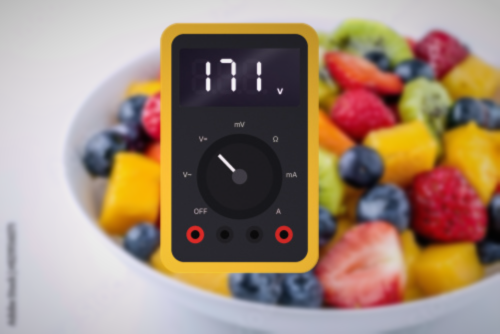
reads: 171
